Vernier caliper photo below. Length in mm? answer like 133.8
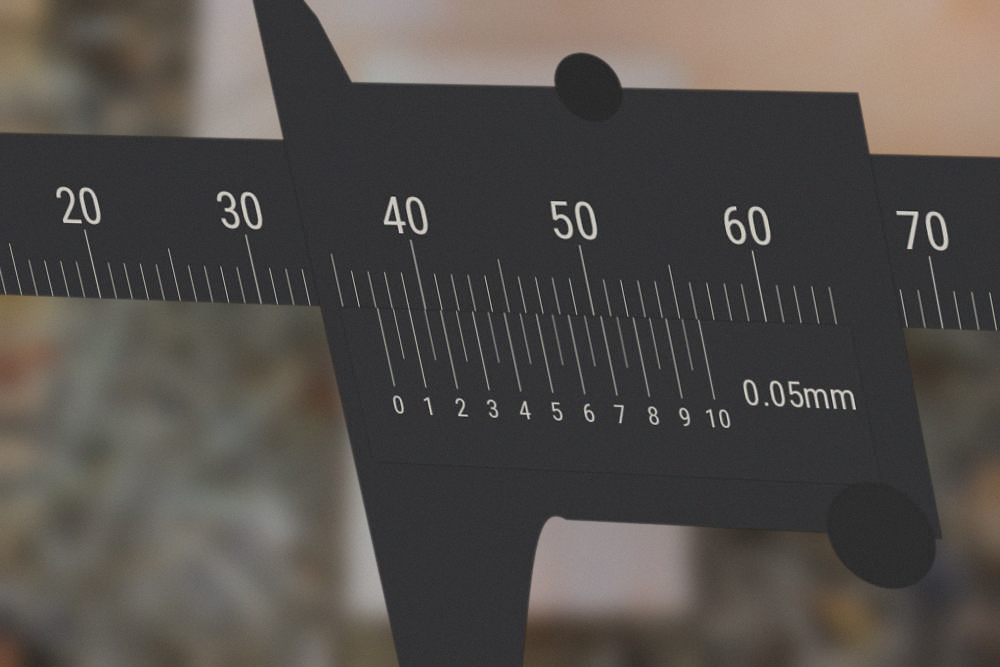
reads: 37.1
